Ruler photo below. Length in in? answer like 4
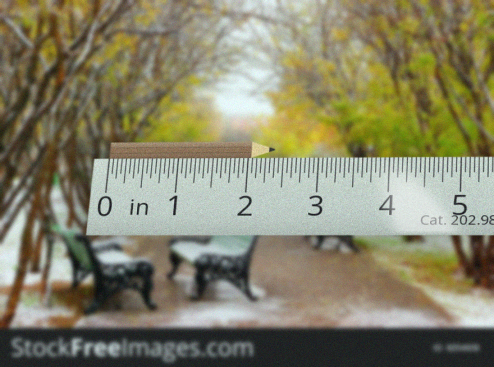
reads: 2.375
